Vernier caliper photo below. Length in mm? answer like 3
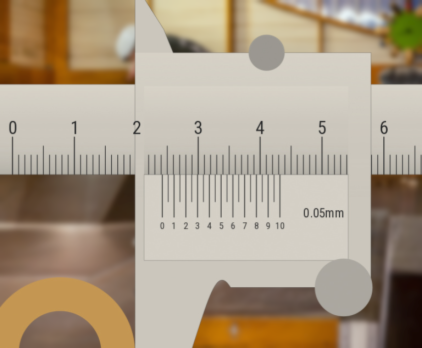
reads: 24.2
